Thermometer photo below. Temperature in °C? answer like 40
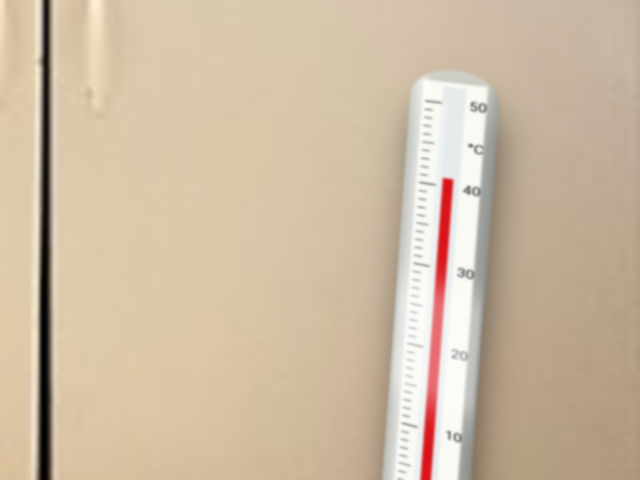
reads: 41
